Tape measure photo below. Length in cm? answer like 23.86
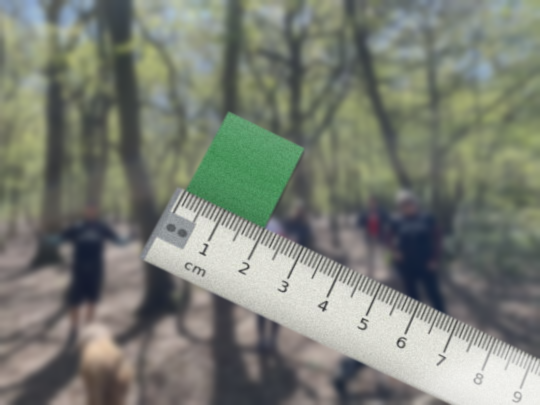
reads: 2
